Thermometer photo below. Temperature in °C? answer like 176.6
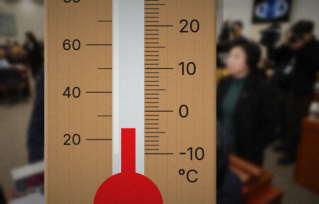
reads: -4
